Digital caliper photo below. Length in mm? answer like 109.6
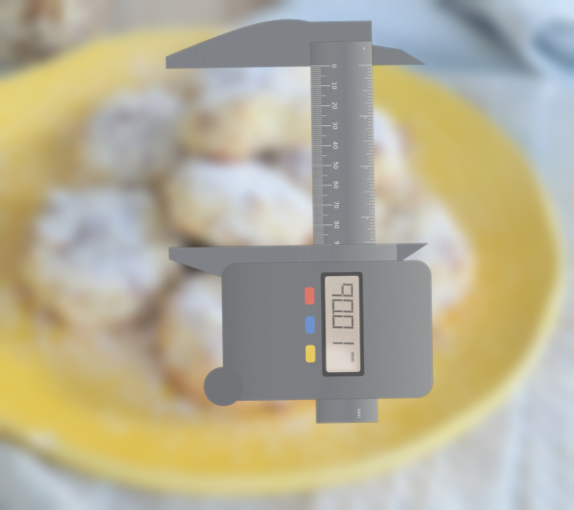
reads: 90.01
